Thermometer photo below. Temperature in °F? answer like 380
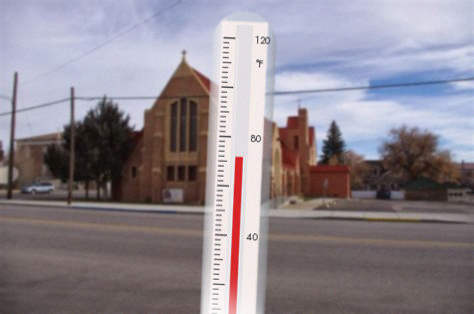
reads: 72
